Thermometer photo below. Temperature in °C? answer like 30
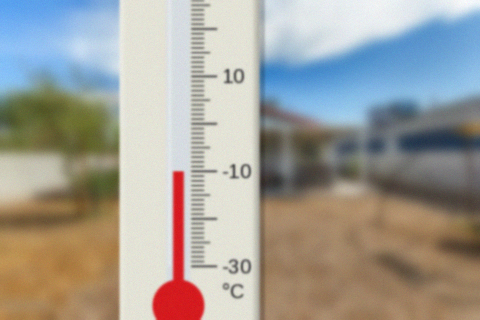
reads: -10
